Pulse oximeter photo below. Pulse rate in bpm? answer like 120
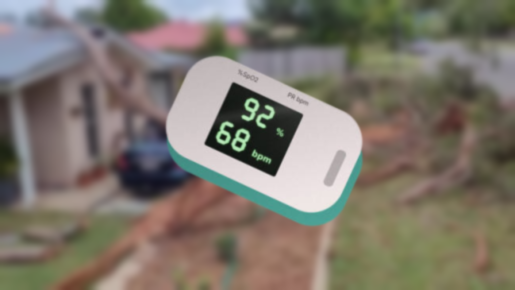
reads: 68
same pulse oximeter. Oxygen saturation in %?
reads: 92
